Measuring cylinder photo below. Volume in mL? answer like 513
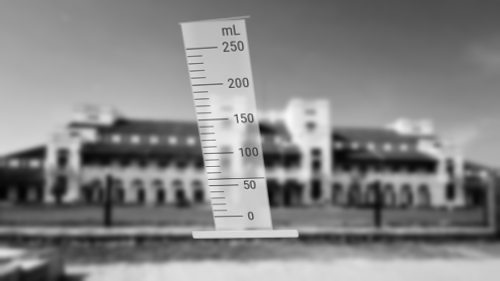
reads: 60
